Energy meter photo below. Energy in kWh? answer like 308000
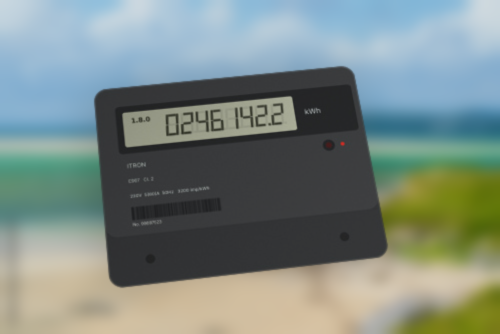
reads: 246142.2
